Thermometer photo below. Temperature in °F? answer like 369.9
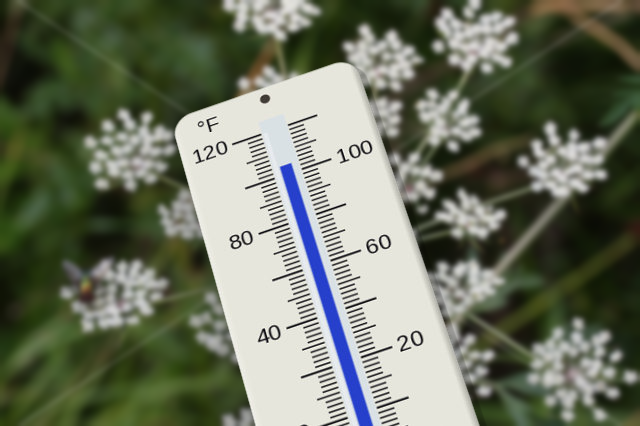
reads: 104
